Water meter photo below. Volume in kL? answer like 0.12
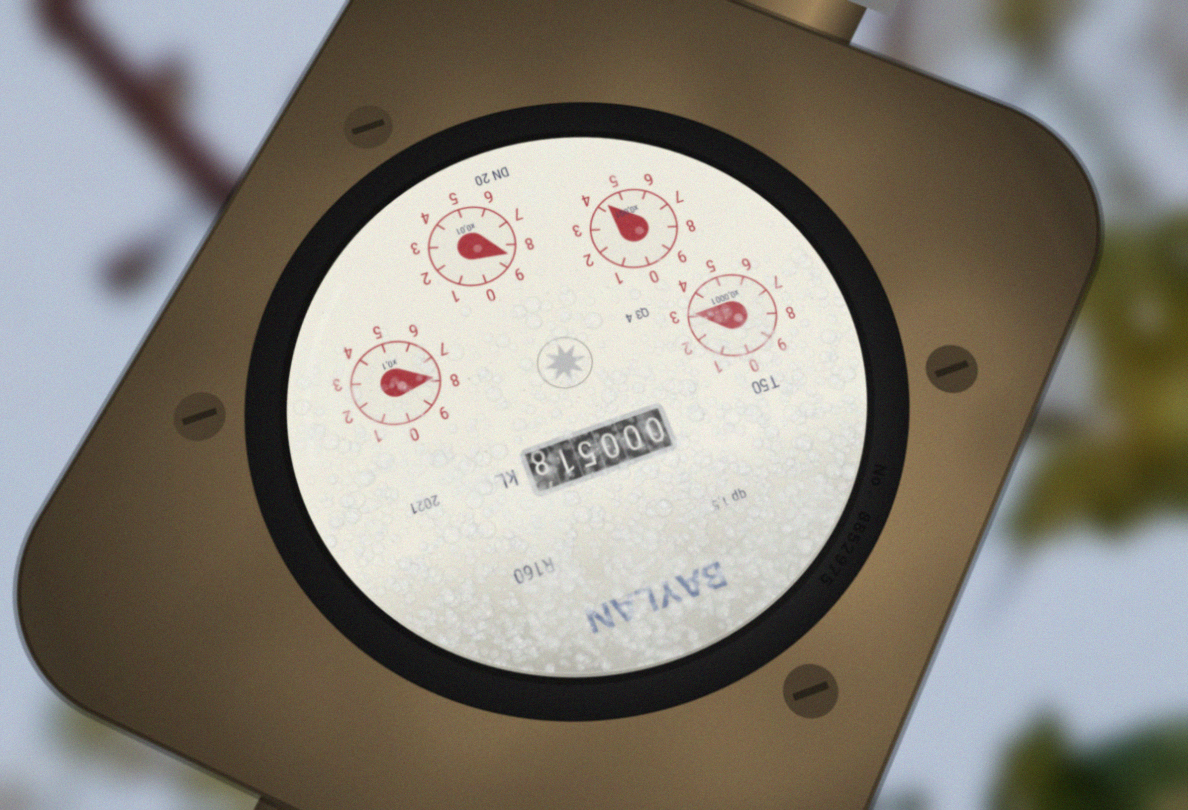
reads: 517.7843
